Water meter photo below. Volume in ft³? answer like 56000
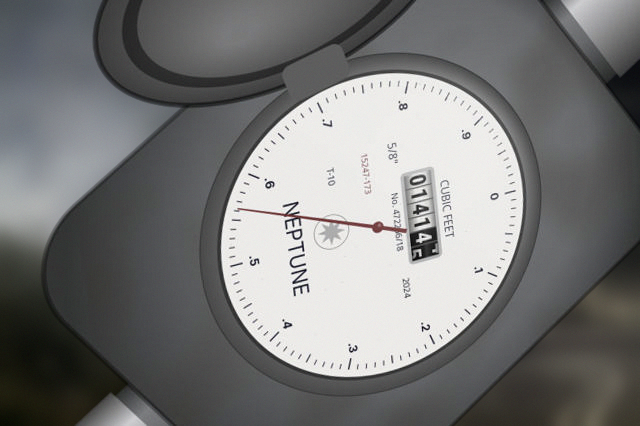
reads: 14144.56
